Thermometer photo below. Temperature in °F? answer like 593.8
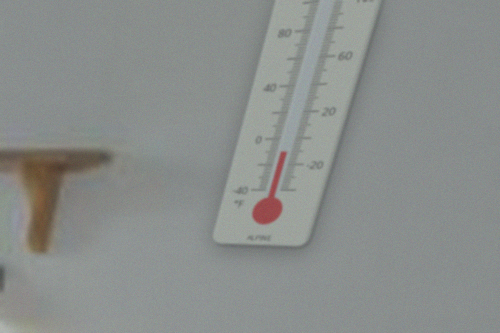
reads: -10
